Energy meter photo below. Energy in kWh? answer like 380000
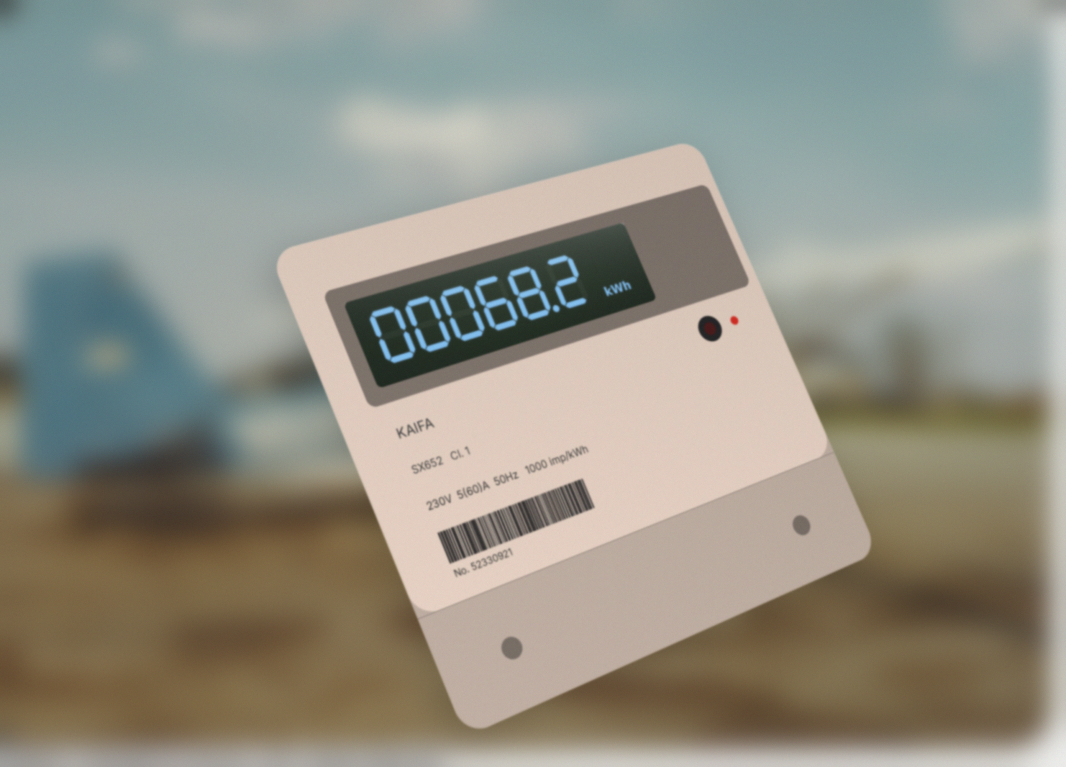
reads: 68.2
